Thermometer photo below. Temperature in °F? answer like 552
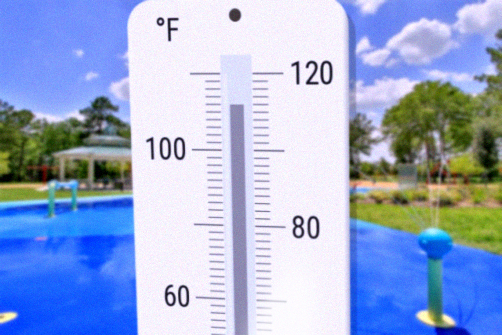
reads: 112
